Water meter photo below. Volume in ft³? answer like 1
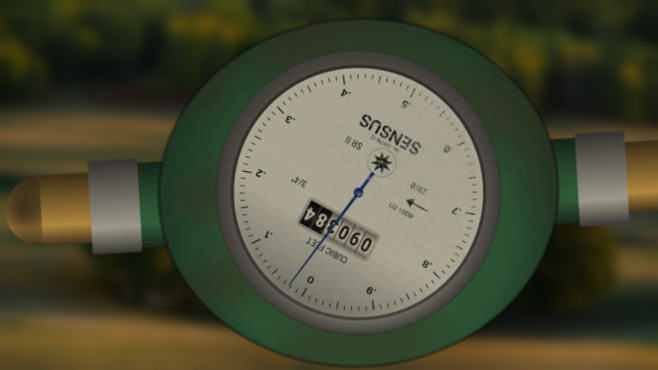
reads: 90384.02
